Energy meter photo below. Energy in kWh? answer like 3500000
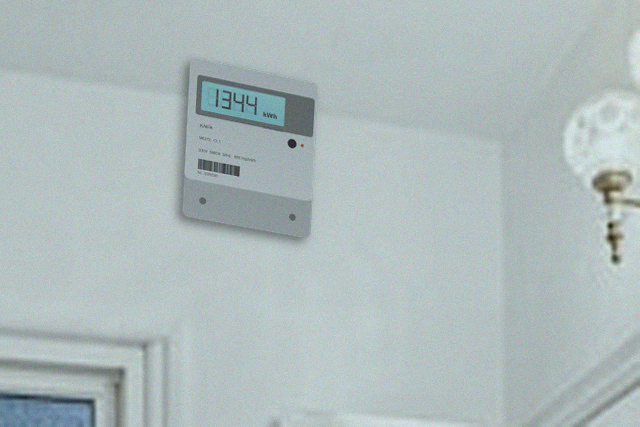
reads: 1344
